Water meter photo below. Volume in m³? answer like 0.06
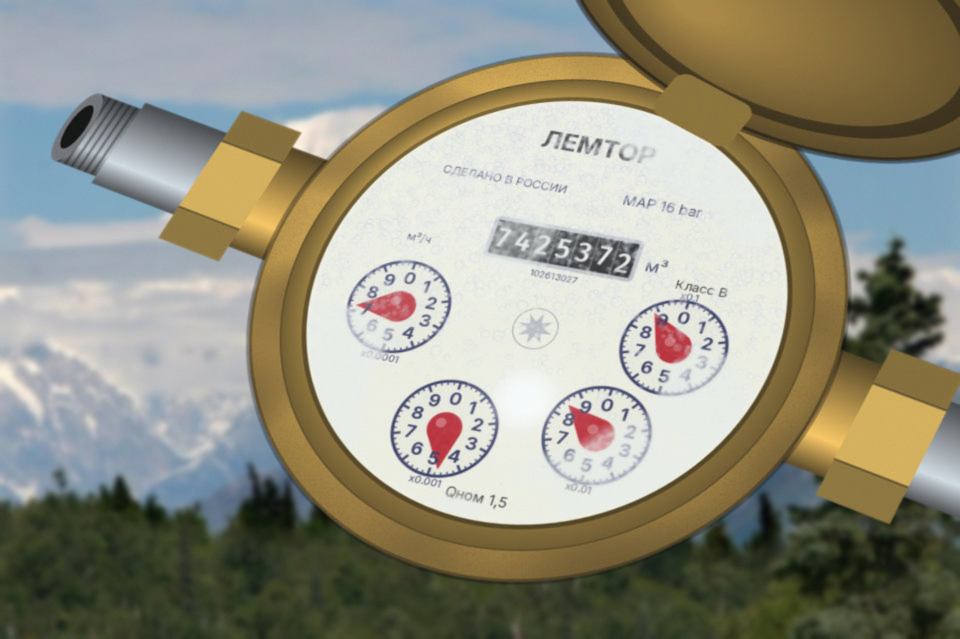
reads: 7425371.8847
